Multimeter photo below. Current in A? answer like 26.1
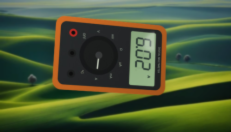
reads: 6.02
